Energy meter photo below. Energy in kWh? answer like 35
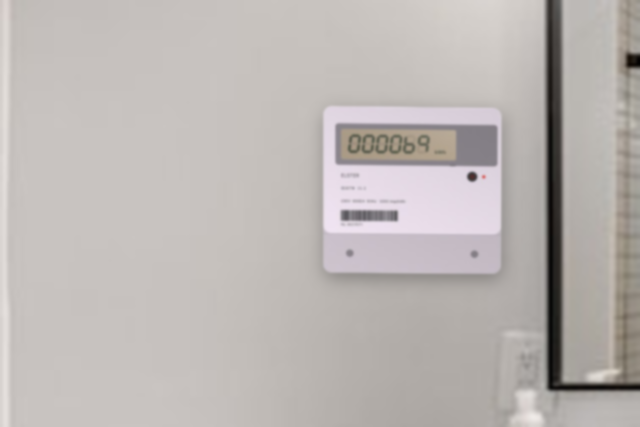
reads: 69
